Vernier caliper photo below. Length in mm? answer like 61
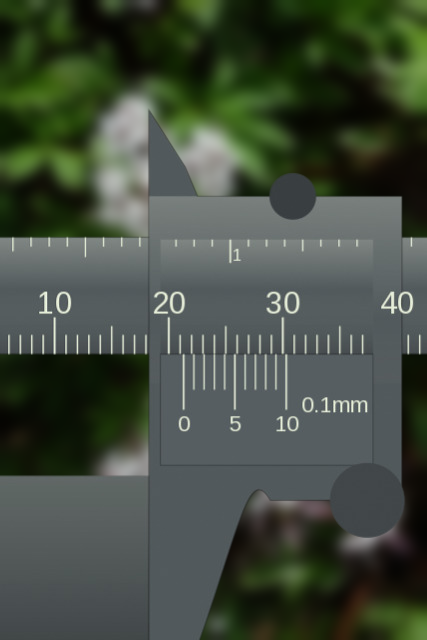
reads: 21.3
